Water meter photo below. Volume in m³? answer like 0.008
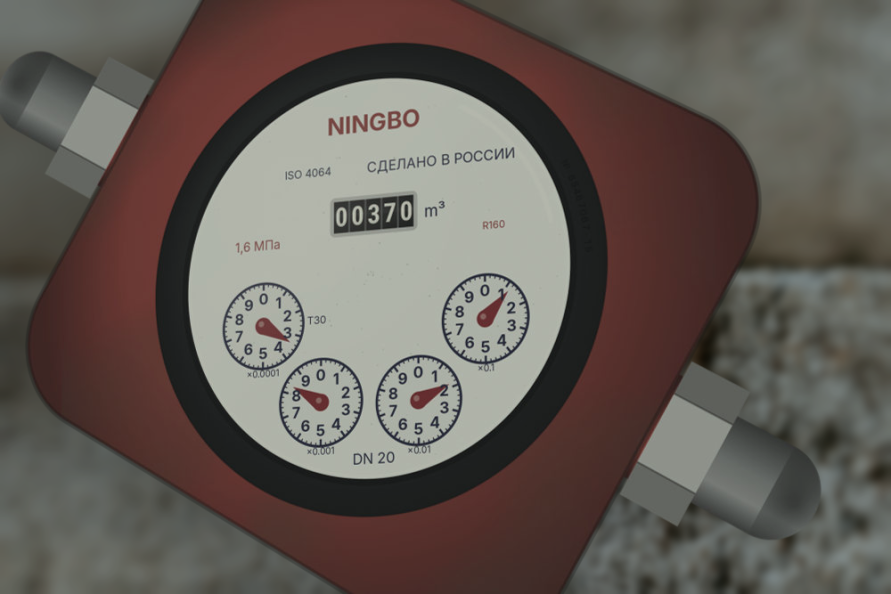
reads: 370.1183
